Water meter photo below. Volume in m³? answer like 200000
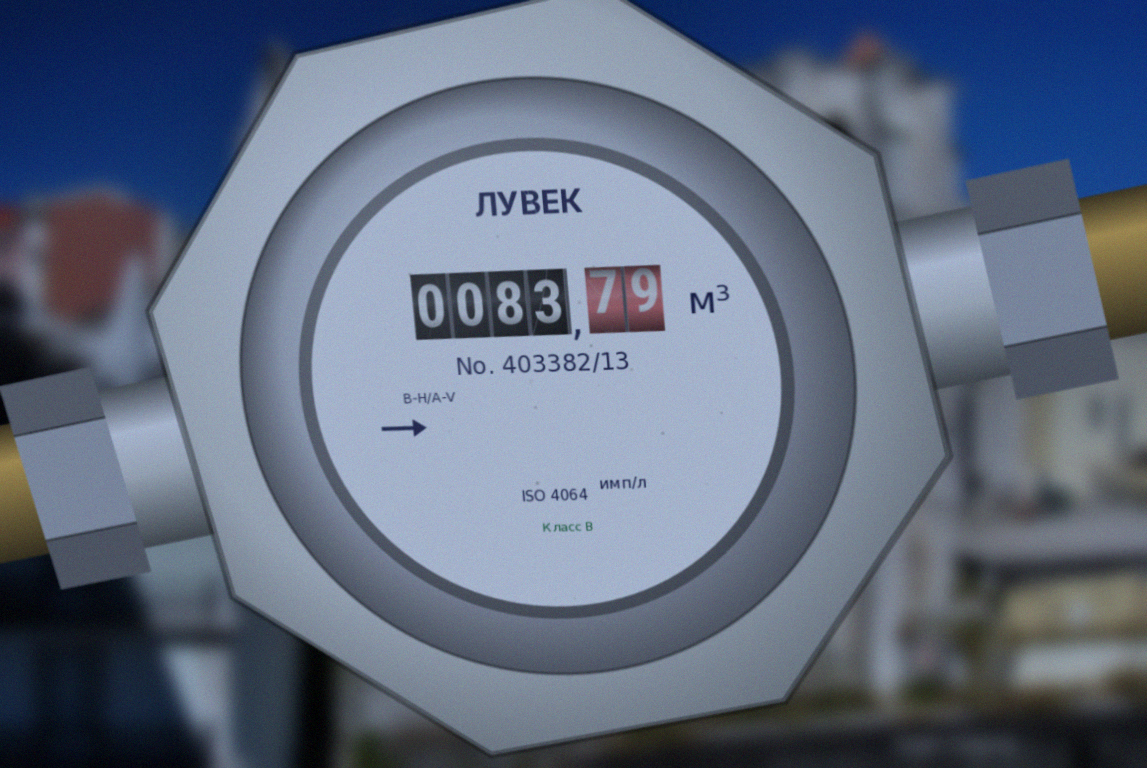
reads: 83.79
